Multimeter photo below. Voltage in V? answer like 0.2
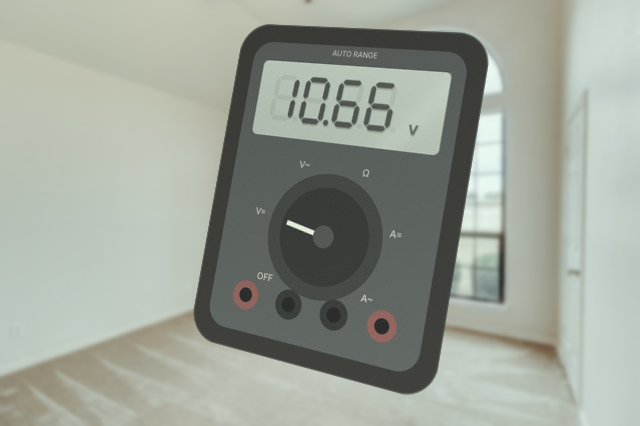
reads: 10.66
